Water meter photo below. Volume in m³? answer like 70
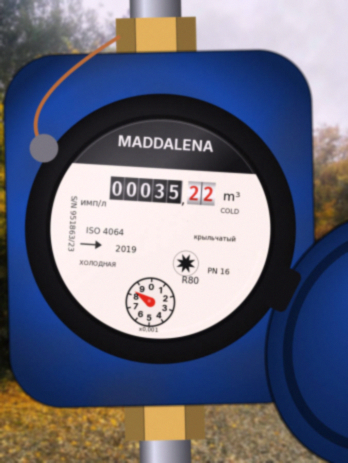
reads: 35.228
